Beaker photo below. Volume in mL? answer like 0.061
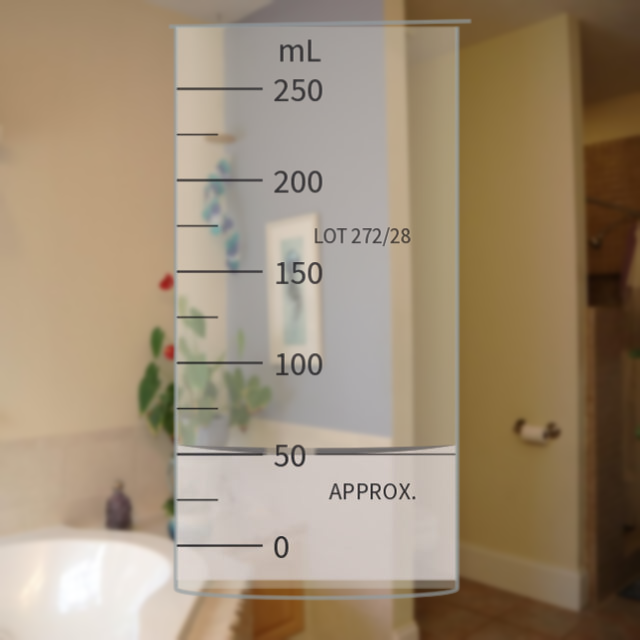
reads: 50
